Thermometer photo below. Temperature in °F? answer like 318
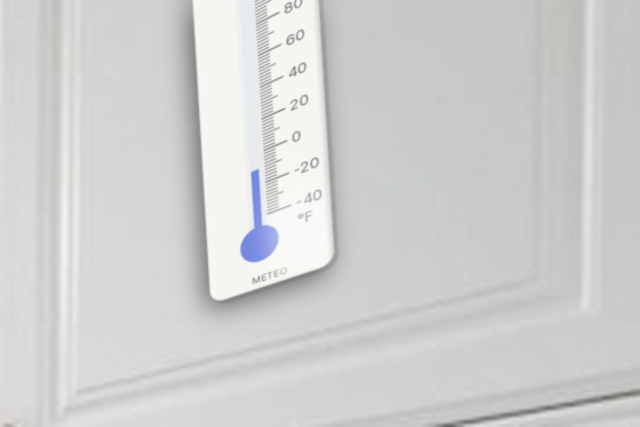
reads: -10
